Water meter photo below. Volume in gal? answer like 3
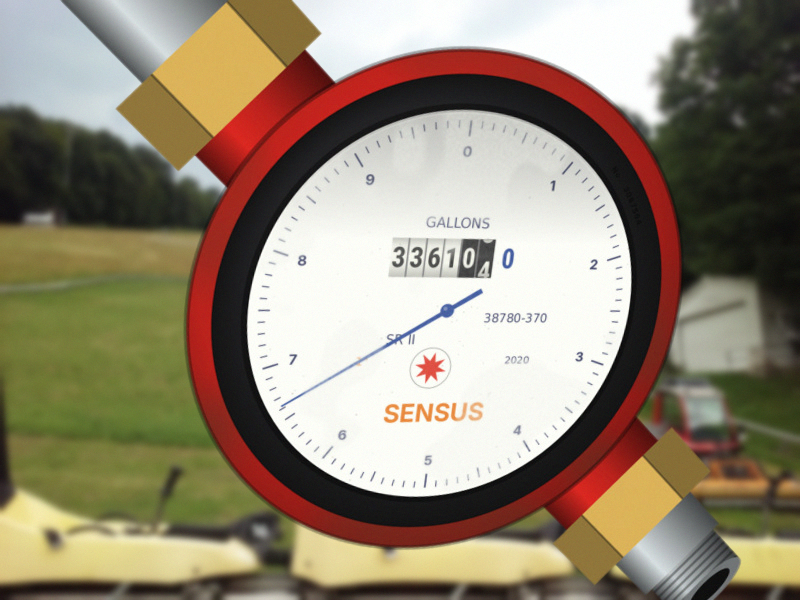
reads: 3361036.6
